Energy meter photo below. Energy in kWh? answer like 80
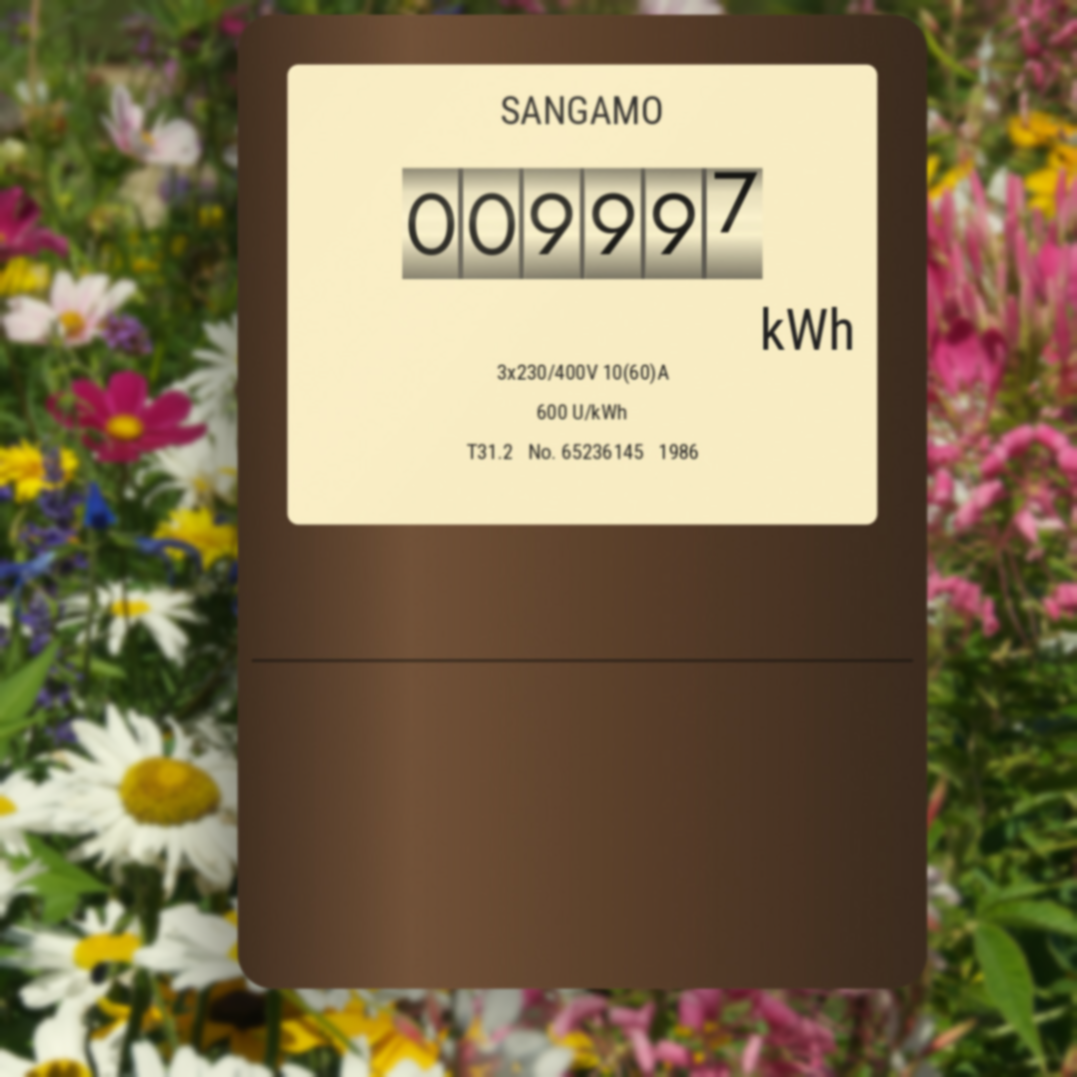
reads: 9997
